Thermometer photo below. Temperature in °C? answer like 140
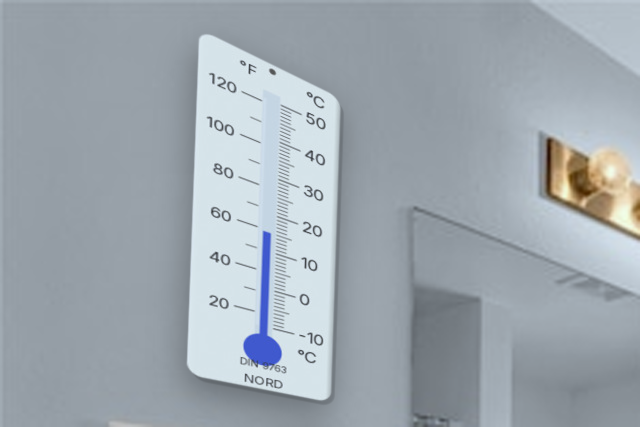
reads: 15
